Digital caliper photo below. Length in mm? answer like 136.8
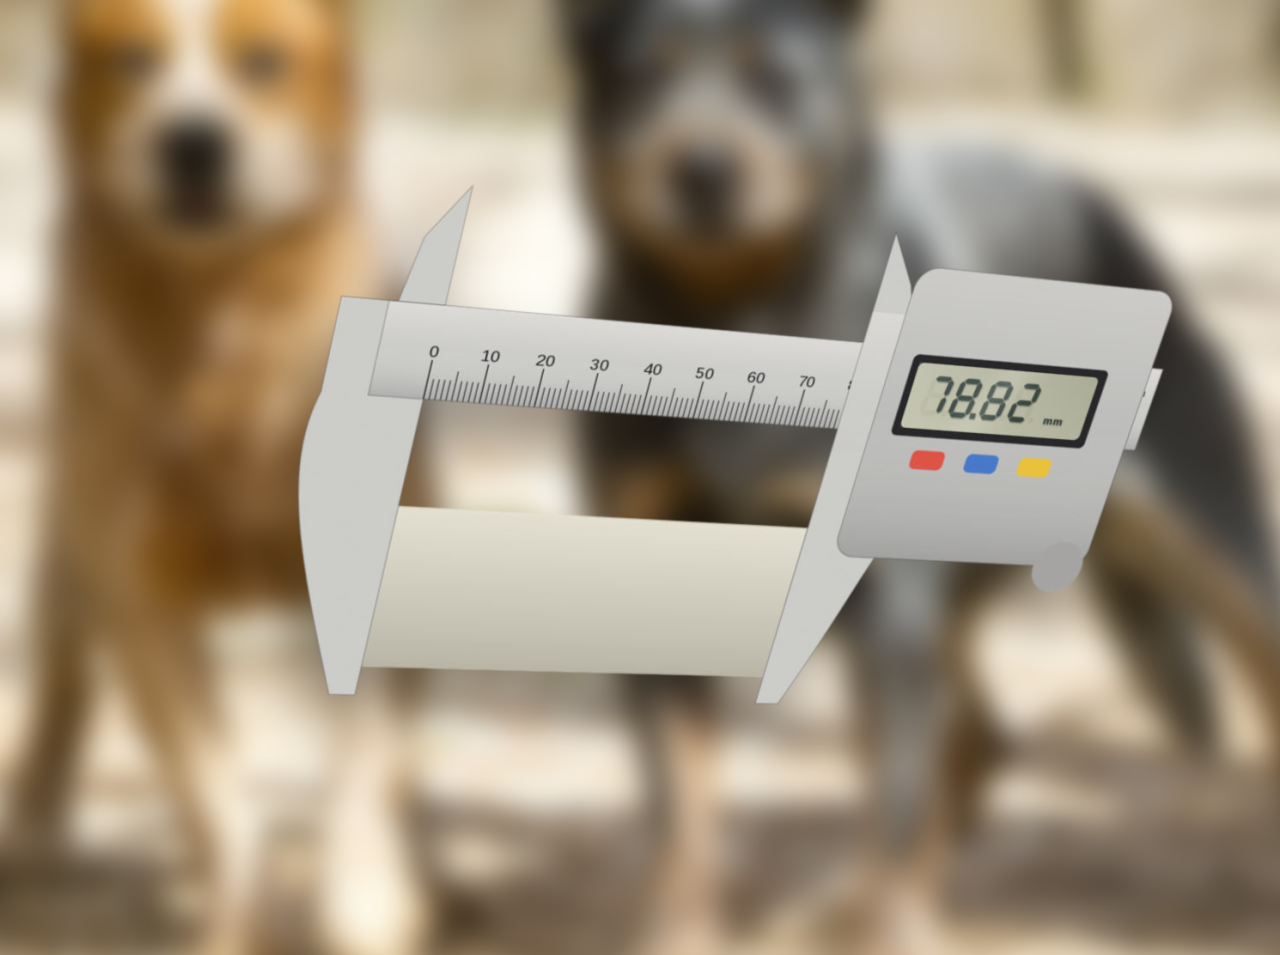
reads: 78.82
